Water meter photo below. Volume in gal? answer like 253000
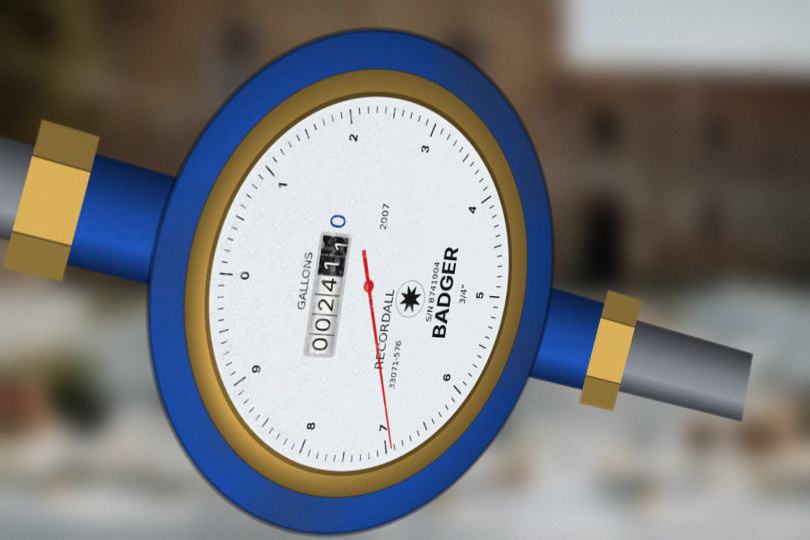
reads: 24106.9
